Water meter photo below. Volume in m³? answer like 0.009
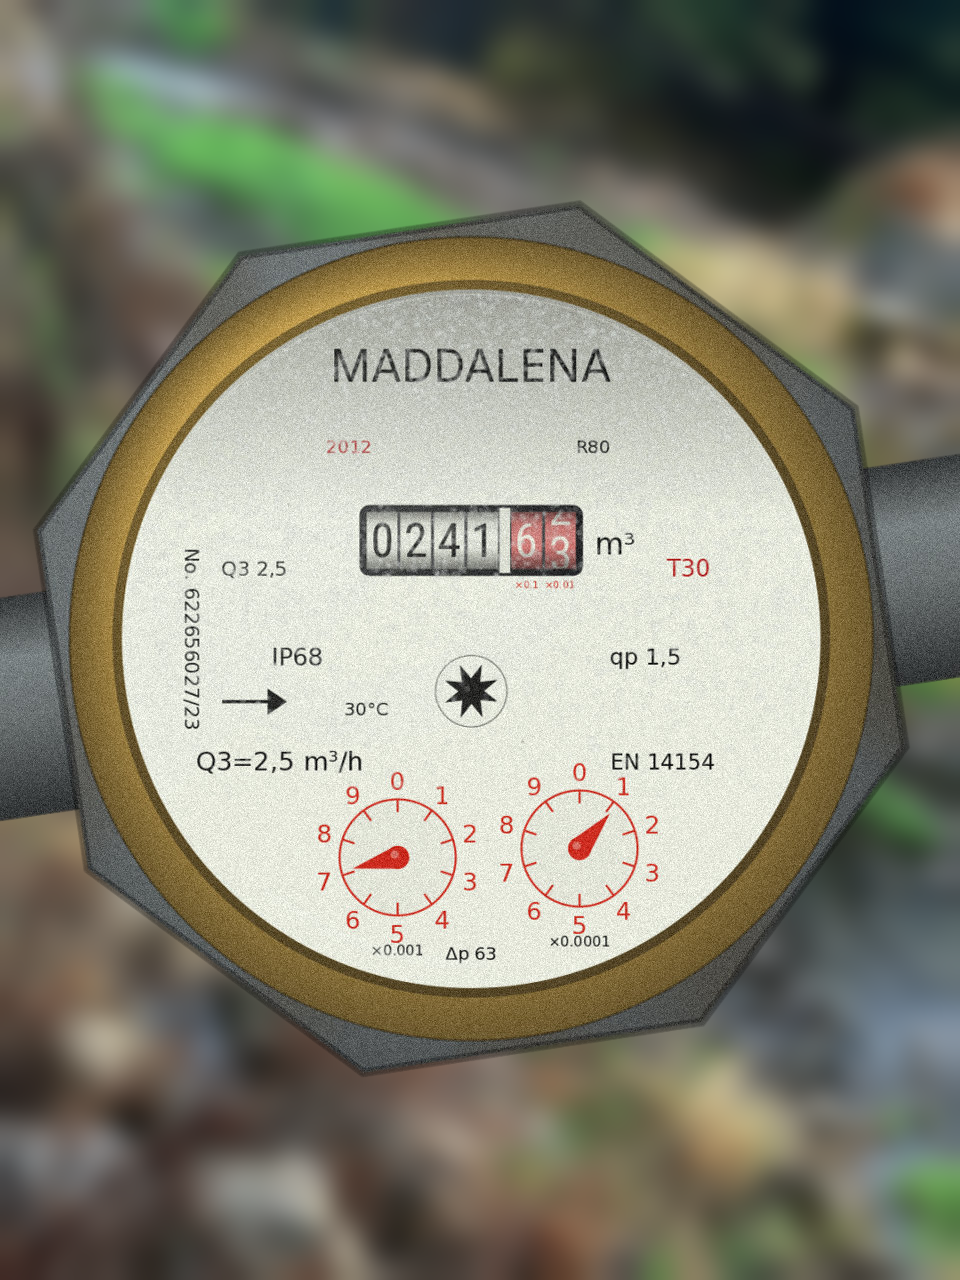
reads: 241.6271
